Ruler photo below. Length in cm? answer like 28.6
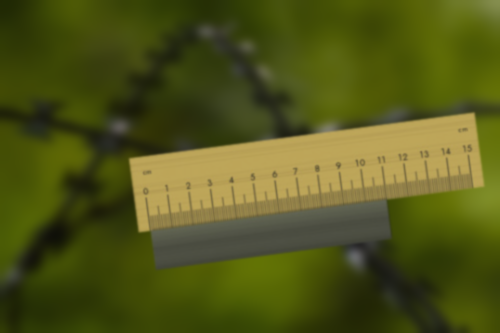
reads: 11
